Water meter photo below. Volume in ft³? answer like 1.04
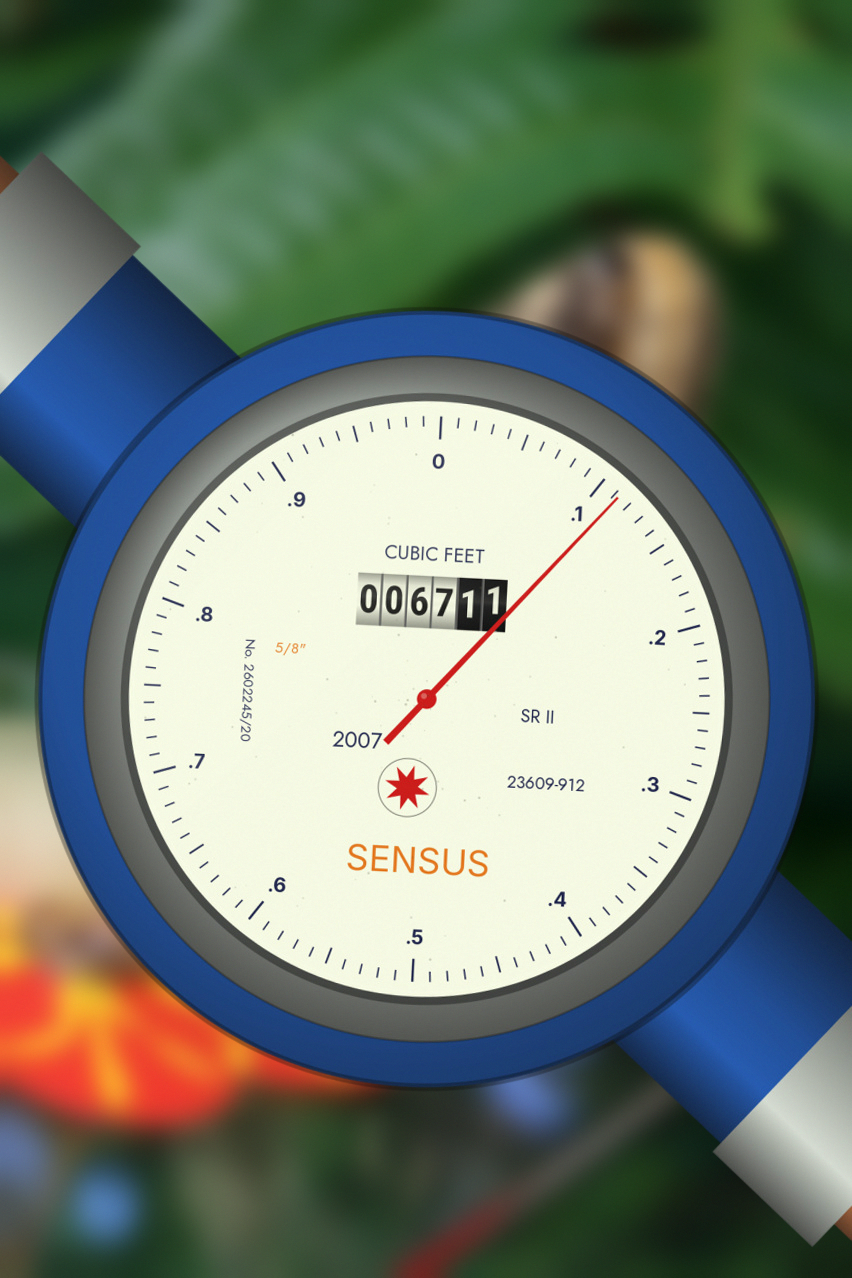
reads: 6711.11
